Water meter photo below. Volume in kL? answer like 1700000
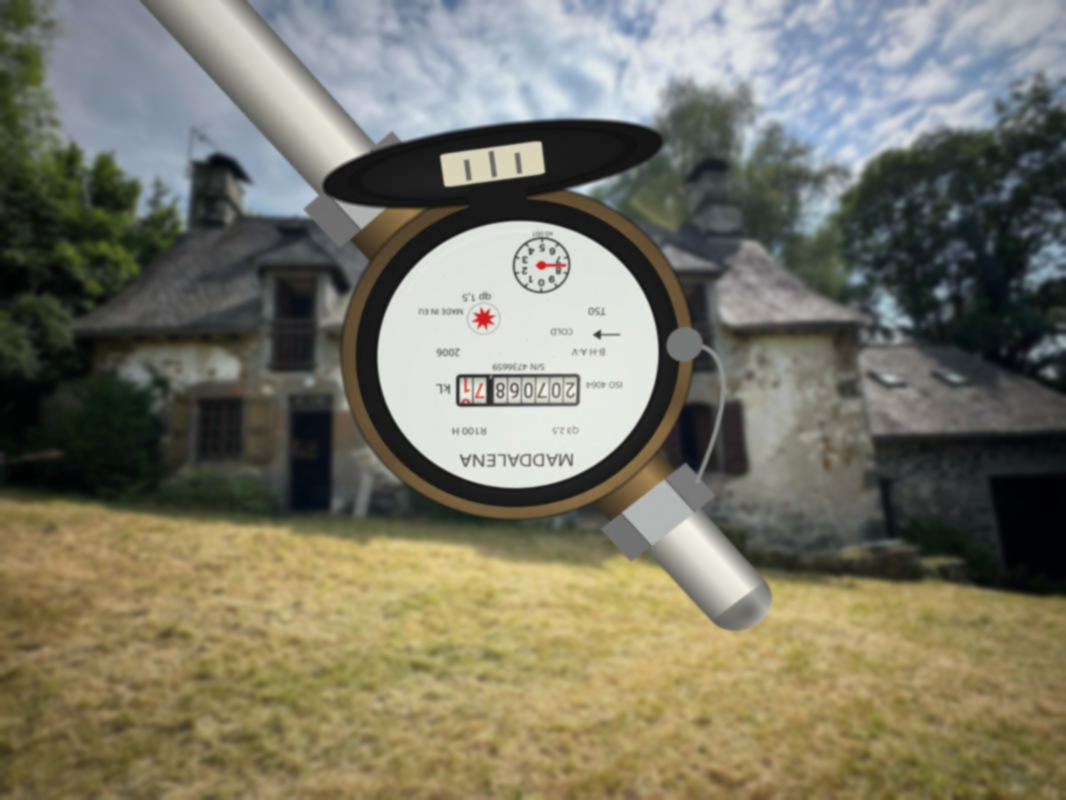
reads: 207068.707
